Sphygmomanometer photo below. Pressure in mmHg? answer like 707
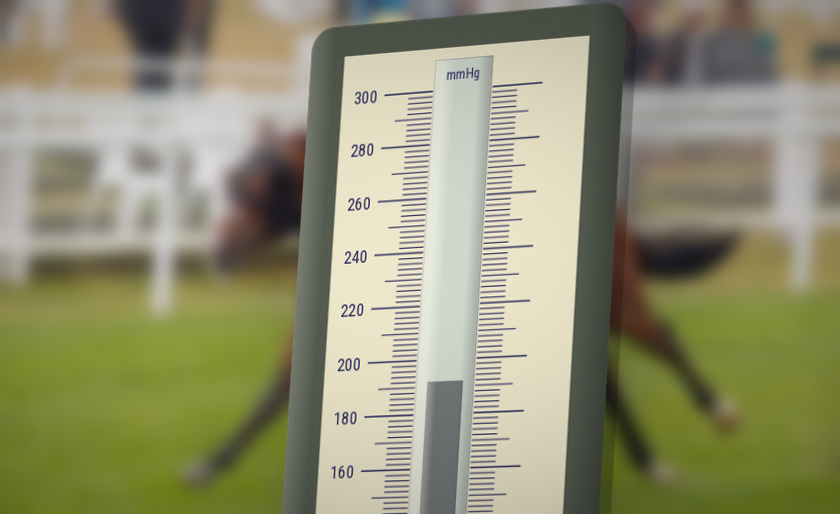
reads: 192
